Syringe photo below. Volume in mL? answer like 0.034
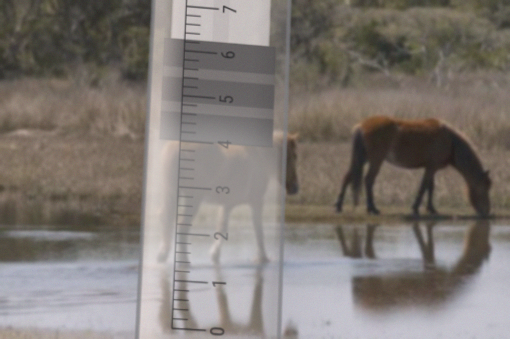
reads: 4
